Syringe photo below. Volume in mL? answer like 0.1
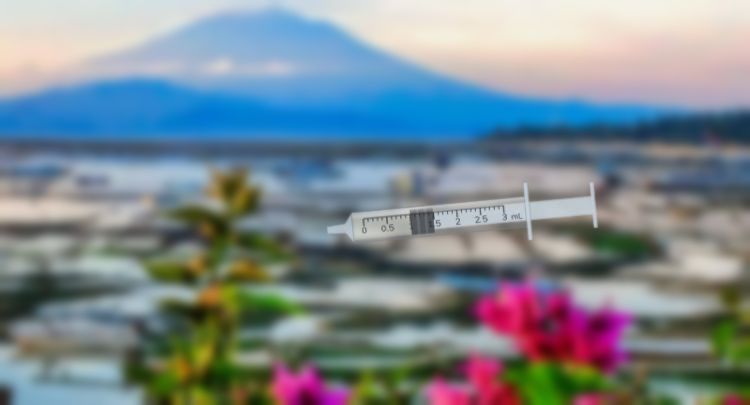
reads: 1
